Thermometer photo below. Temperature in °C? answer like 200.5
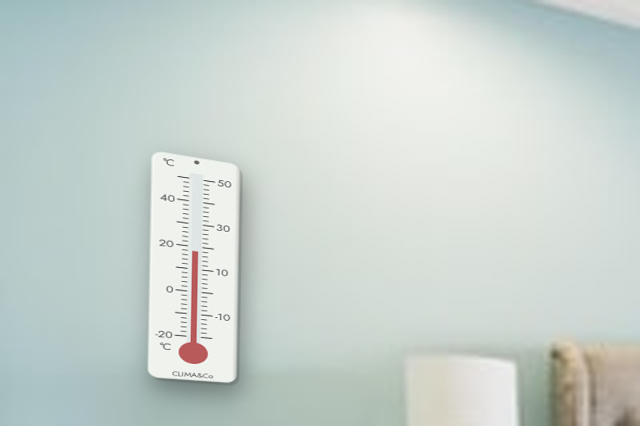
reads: 18
